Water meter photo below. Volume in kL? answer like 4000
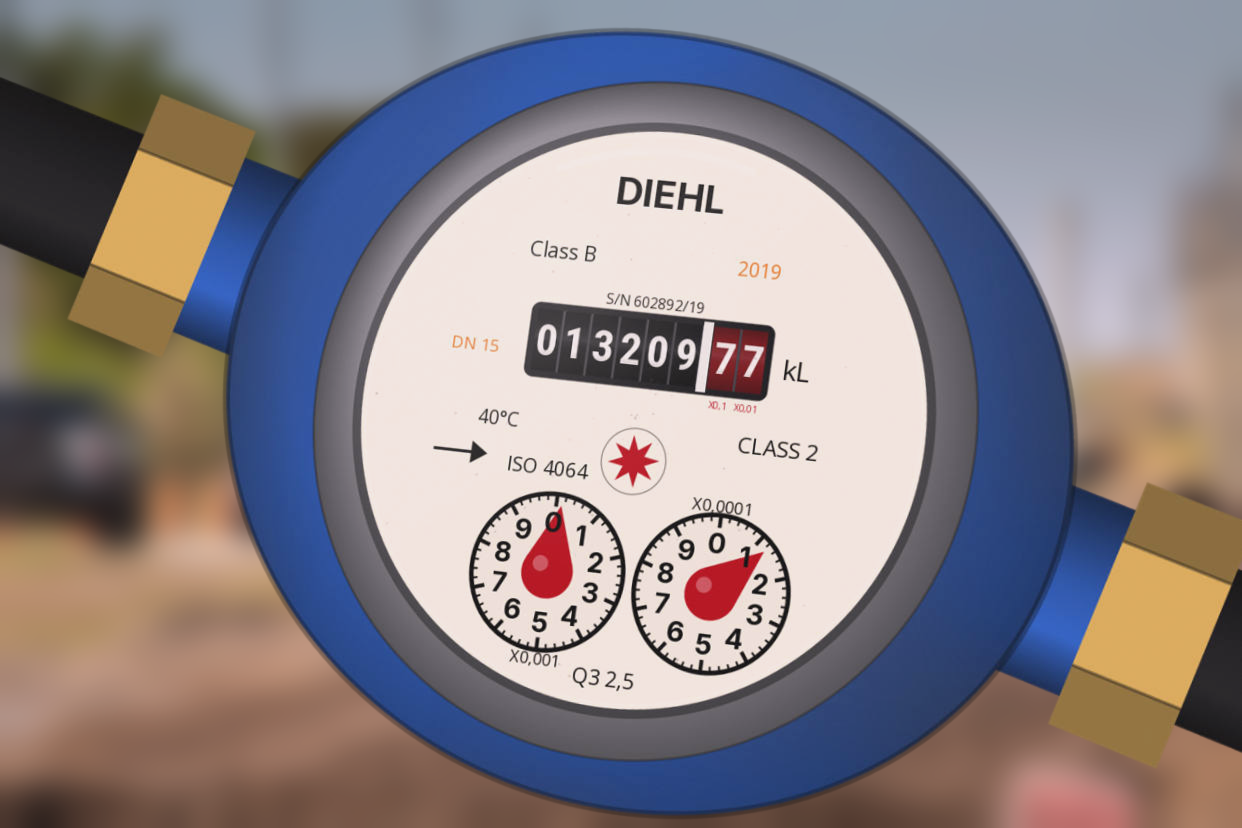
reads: 13209.7701
